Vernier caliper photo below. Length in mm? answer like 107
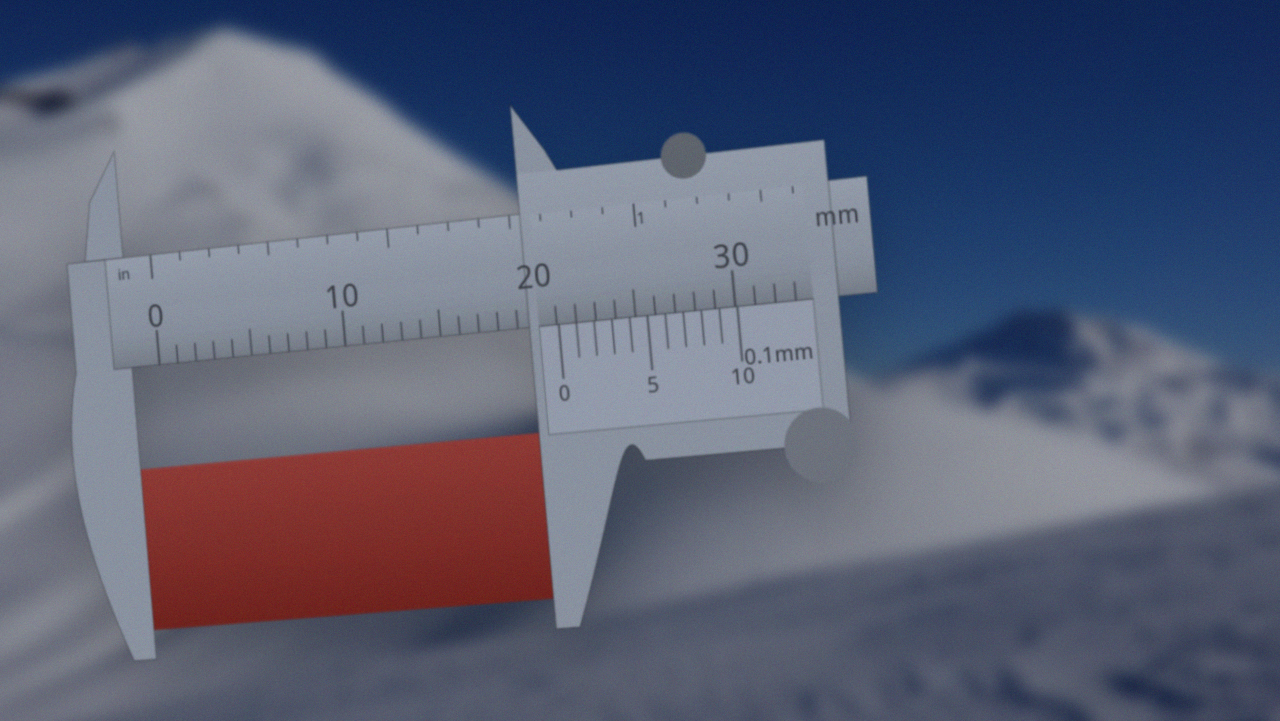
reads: 21.1
